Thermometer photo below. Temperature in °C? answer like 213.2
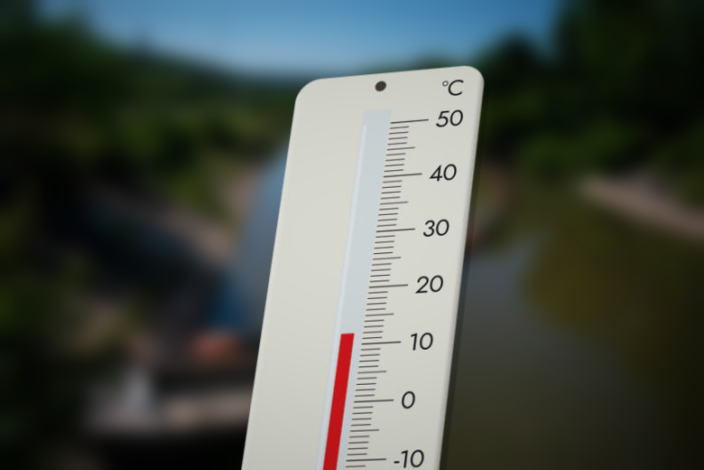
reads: 12
